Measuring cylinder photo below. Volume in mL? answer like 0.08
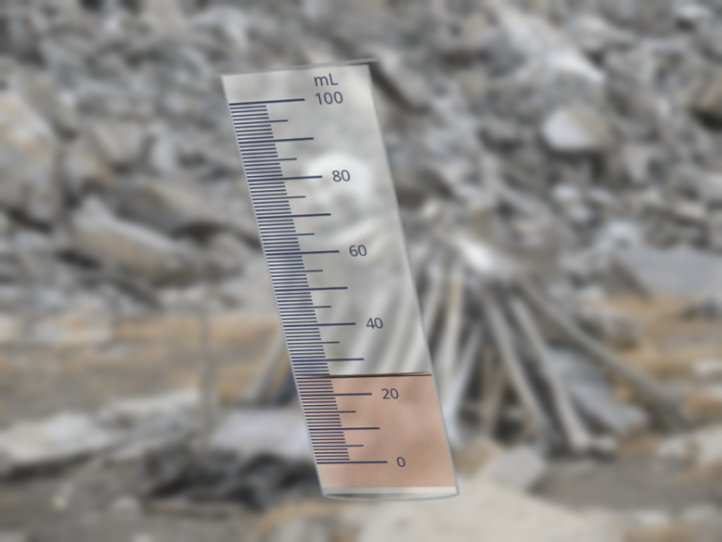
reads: 25
